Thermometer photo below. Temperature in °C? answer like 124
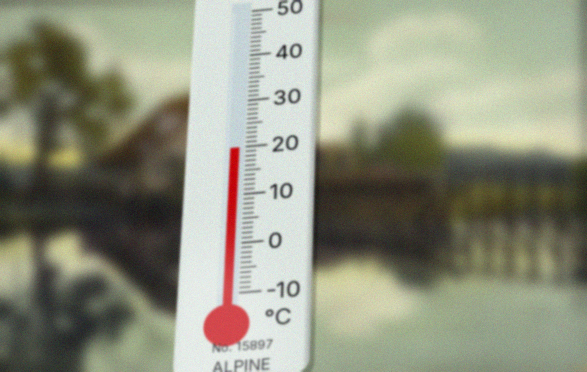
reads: 20
